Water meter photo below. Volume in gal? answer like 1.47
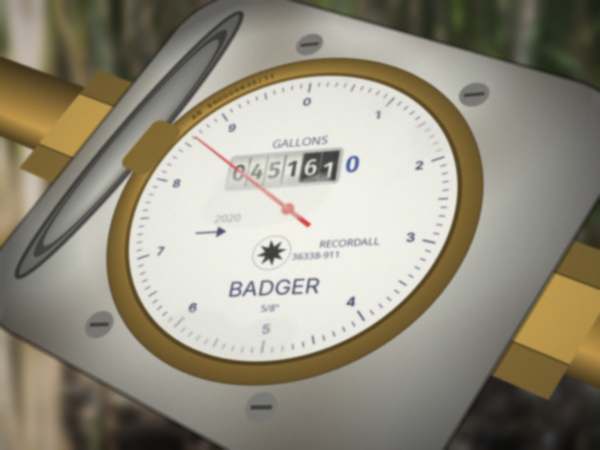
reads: 451608.6
